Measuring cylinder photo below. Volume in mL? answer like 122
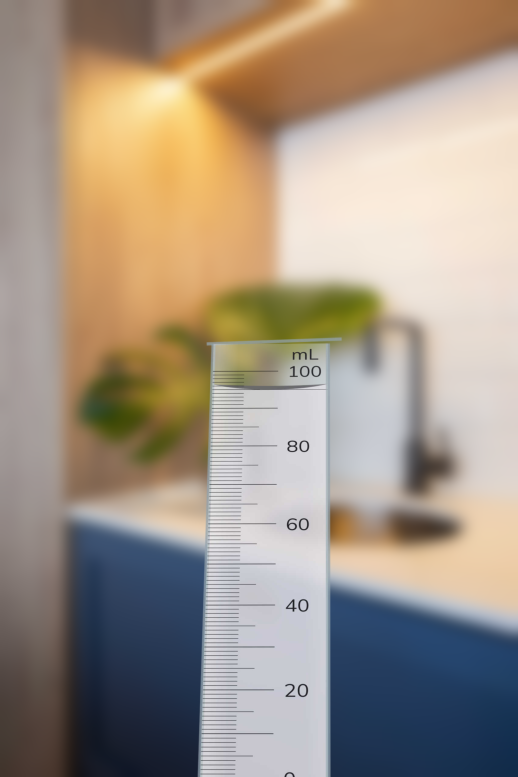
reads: 95
